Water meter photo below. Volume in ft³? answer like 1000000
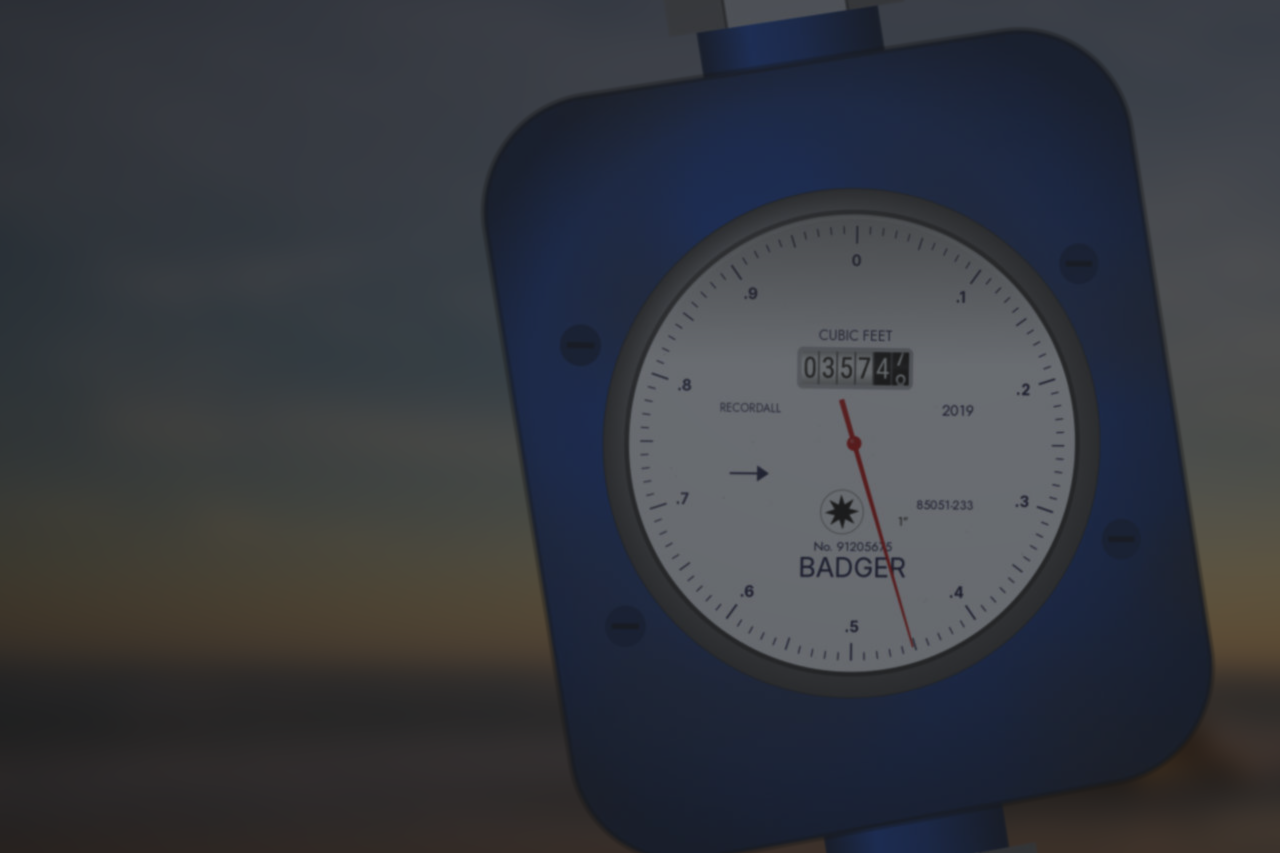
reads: 35747.45
